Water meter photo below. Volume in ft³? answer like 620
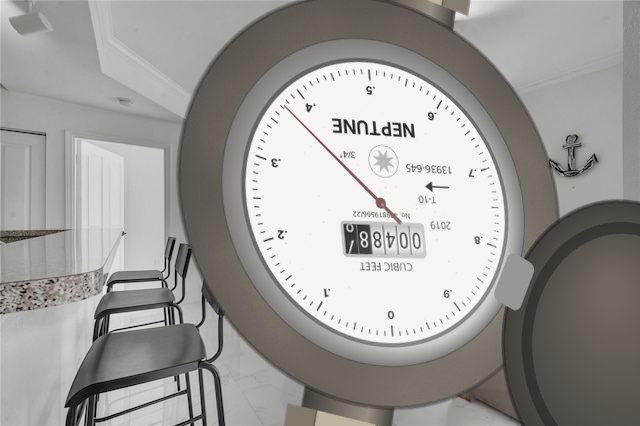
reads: 4887.37
